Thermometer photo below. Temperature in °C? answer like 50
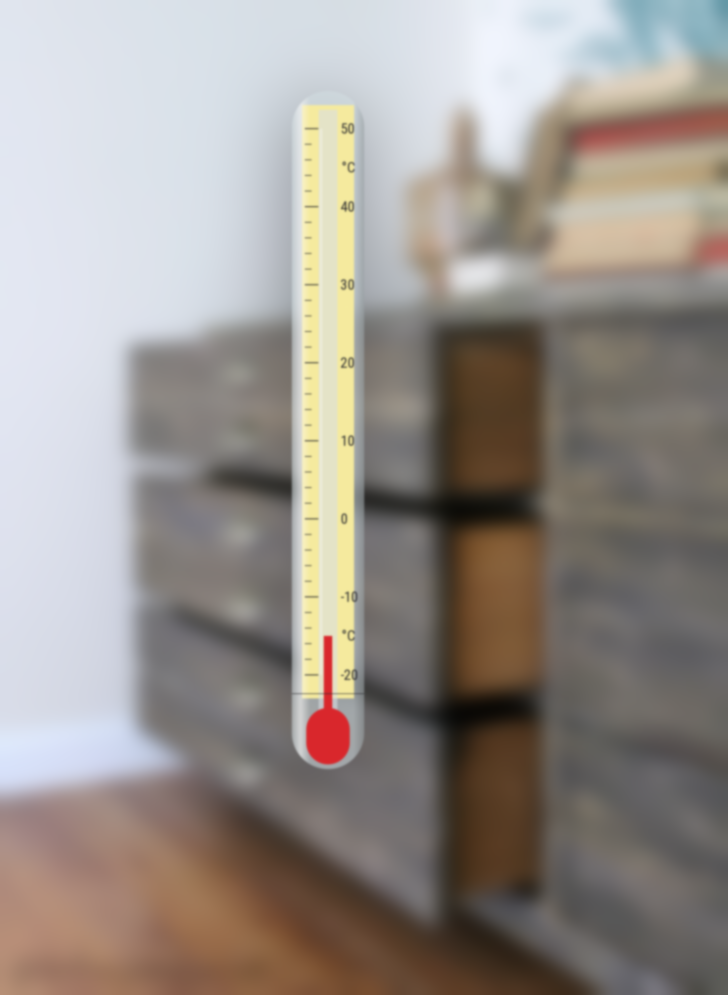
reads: -15
